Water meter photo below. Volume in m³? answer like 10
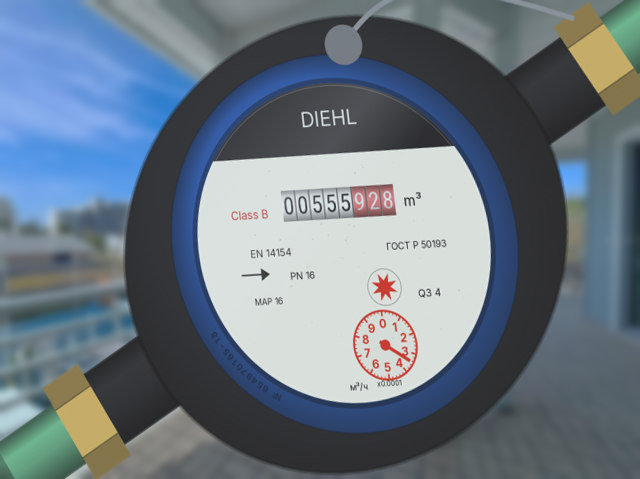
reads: 555.9283
